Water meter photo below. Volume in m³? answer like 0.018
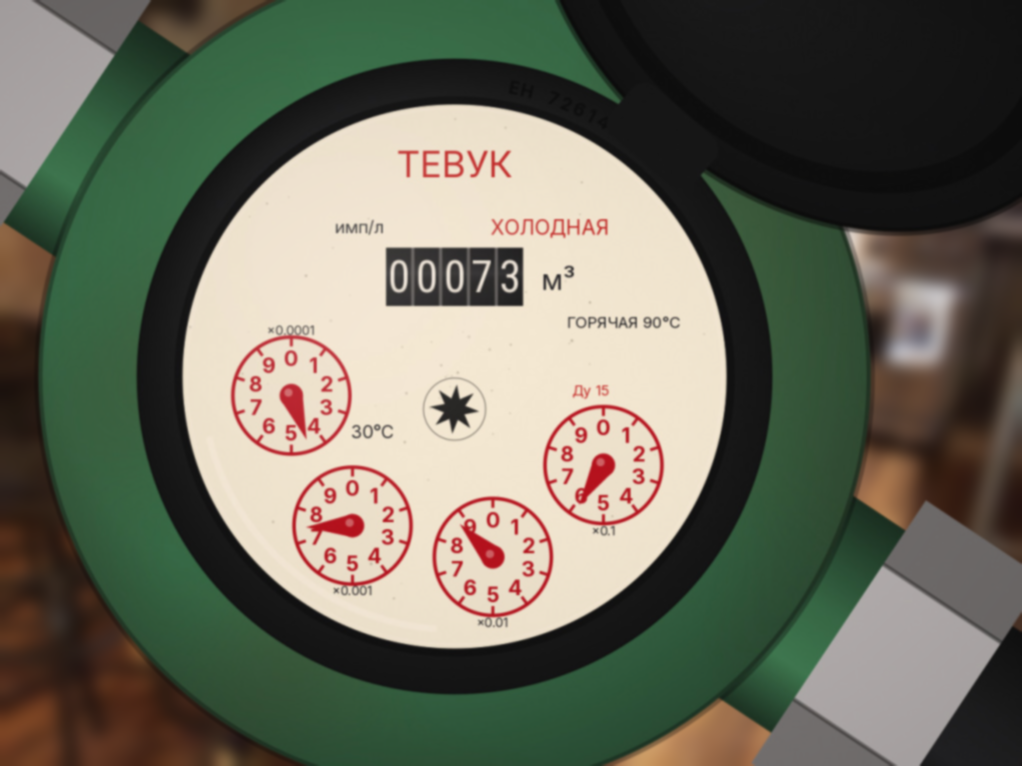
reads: 73.5874
